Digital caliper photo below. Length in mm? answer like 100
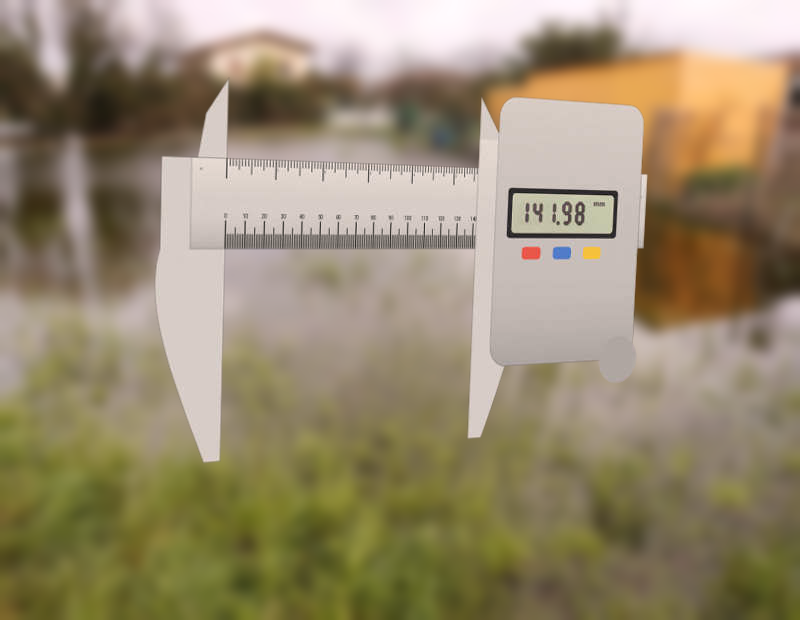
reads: 141.98
